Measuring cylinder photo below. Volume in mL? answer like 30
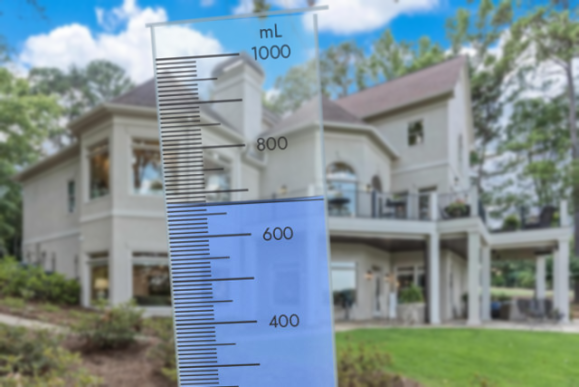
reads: 670
